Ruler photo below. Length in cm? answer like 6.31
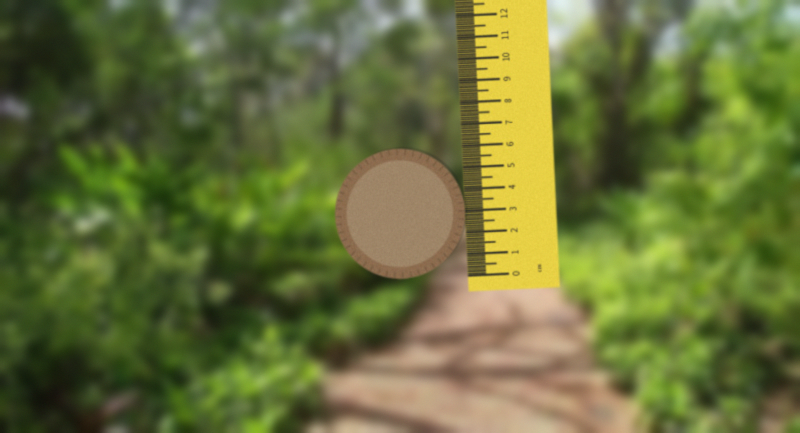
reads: 6
